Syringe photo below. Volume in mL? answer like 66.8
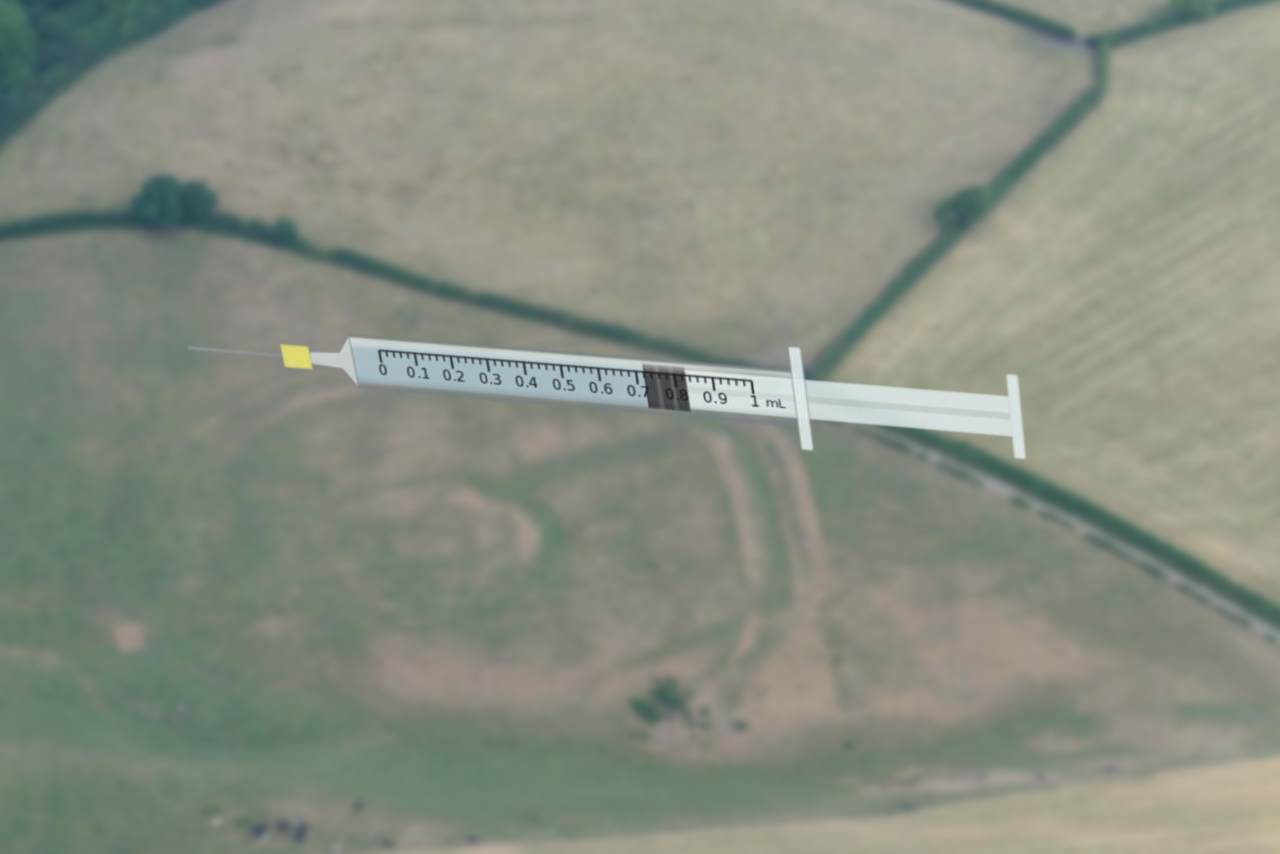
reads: 0.72
